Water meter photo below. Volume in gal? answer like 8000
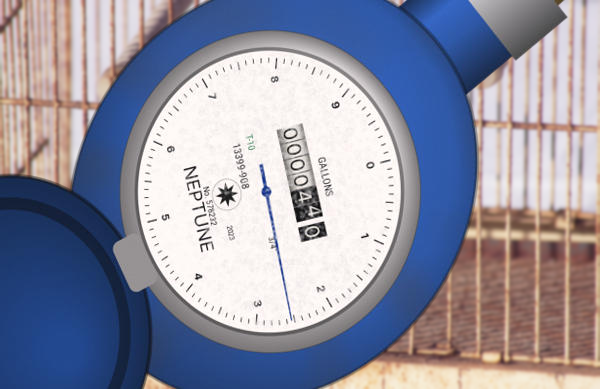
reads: 442.5
